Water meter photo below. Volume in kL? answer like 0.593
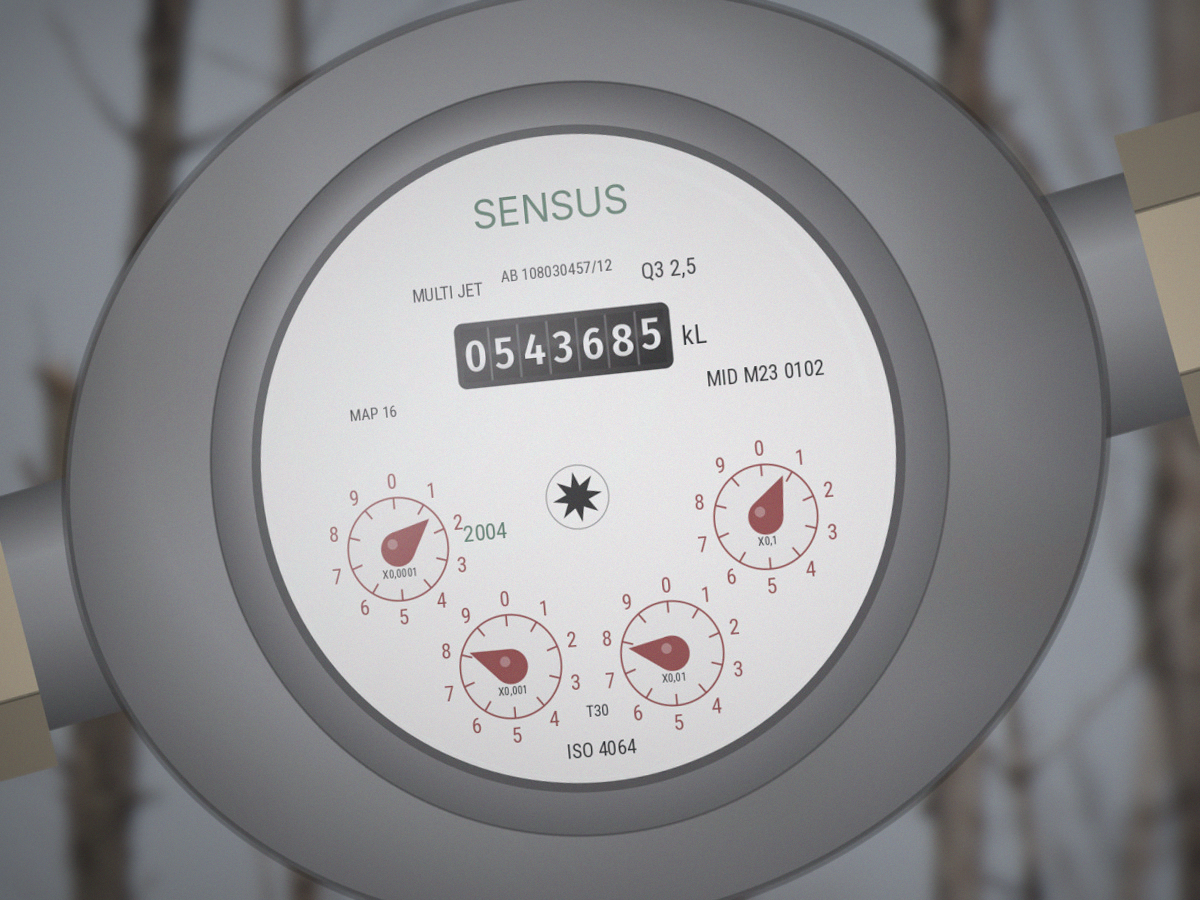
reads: 543685.0781
